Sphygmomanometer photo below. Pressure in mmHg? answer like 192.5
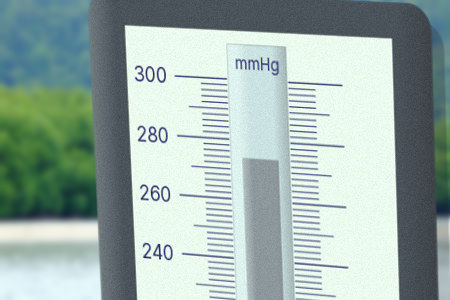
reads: 274
